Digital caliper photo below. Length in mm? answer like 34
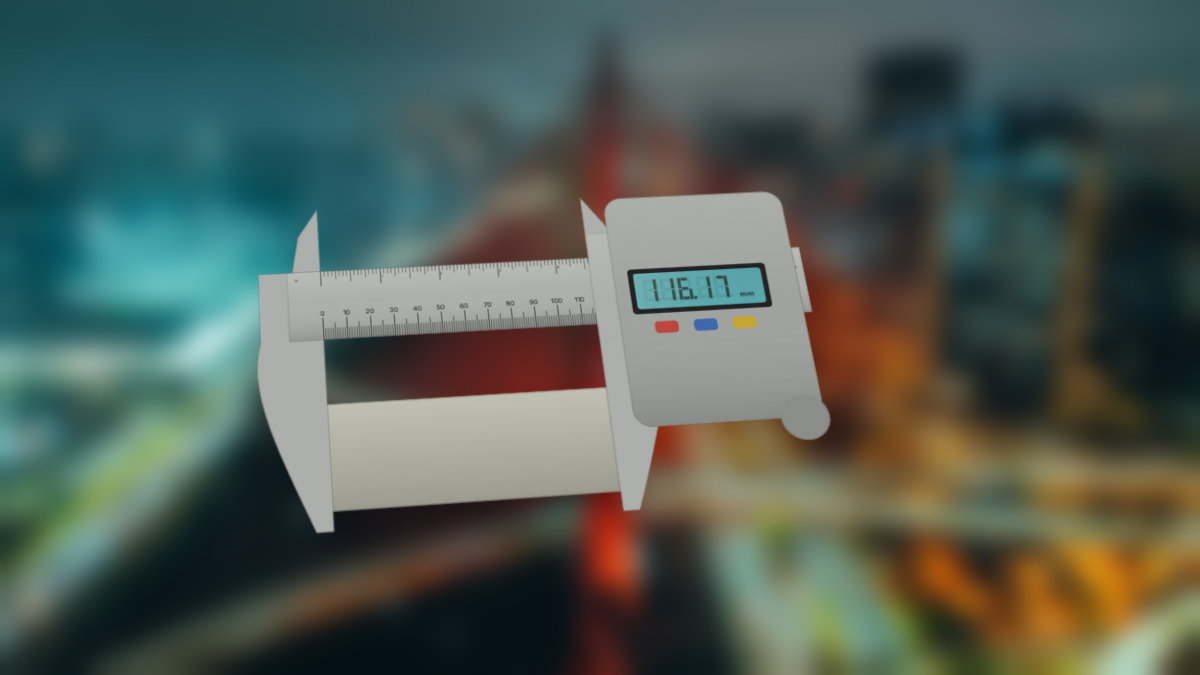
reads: 116.17
